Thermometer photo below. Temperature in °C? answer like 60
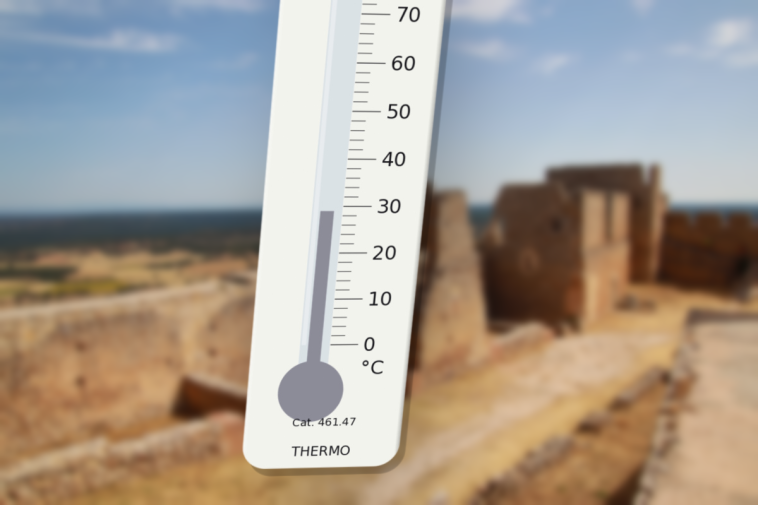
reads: 29
